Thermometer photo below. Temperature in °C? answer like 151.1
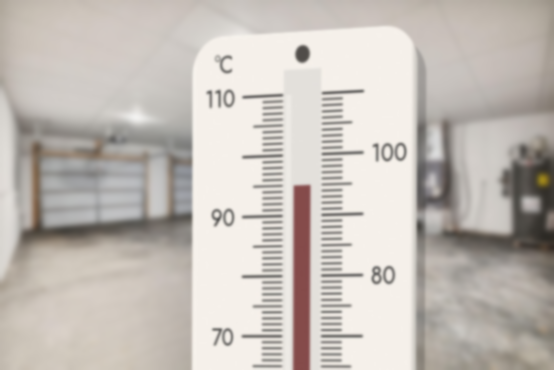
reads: 95
